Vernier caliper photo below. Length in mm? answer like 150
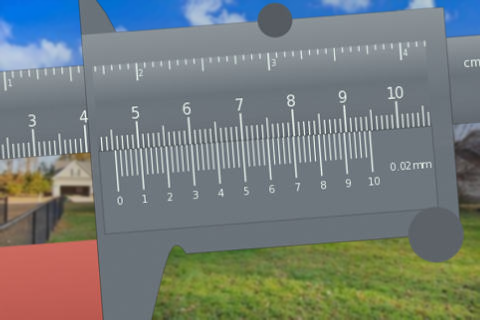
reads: 45.5
